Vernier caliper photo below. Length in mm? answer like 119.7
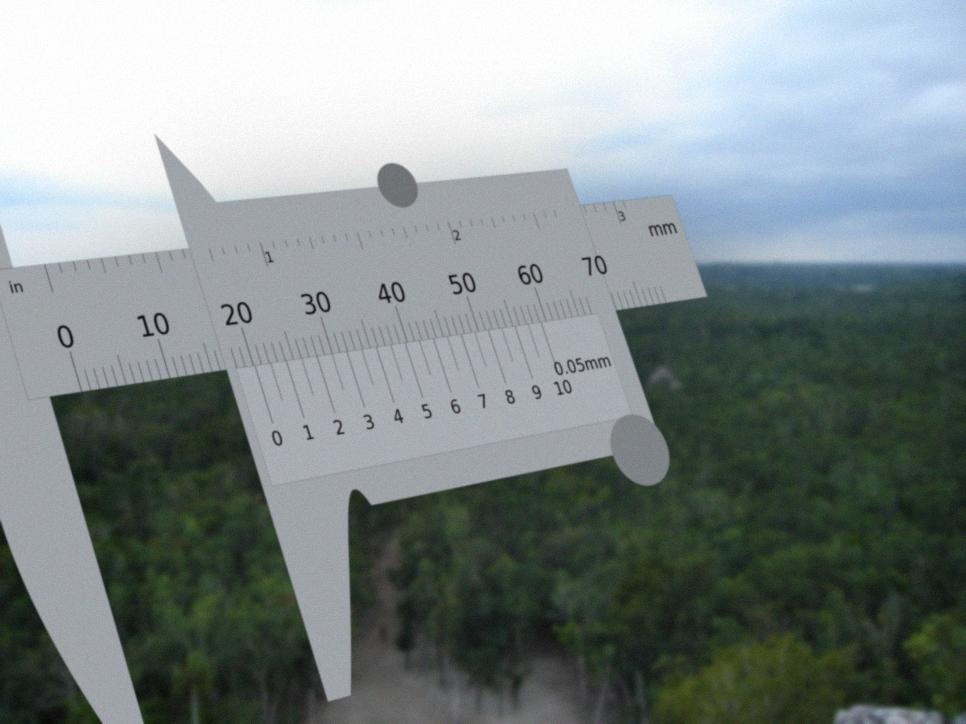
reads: 20.2
